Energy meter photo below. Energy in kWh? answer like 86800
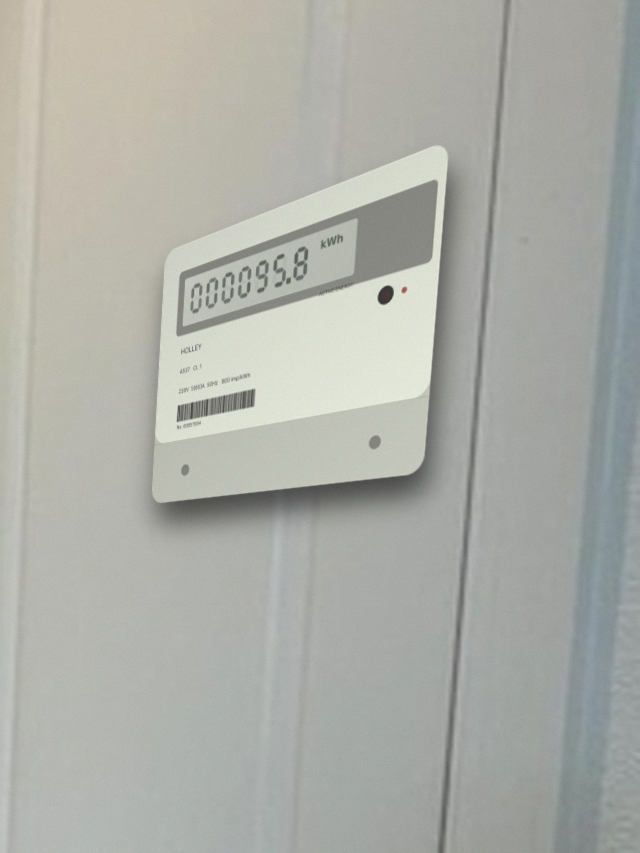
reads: 95.8
